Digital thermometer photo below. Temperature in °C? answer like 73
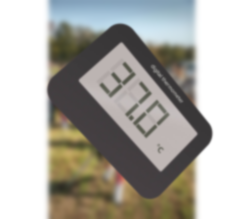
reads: 37.0
